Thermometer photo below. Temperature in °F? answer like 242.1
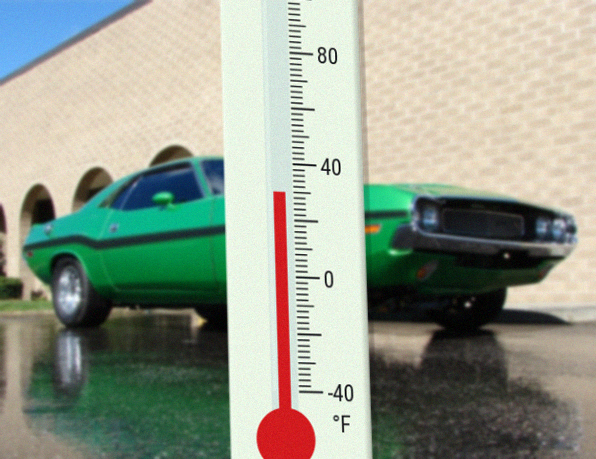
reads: 30
